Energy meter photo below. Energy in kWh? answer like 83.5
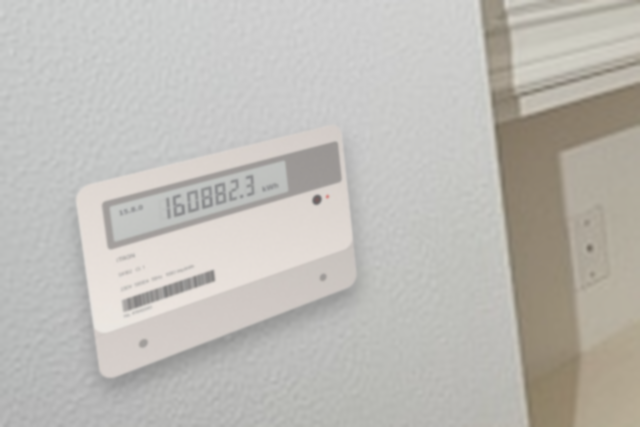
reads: 160882.3
